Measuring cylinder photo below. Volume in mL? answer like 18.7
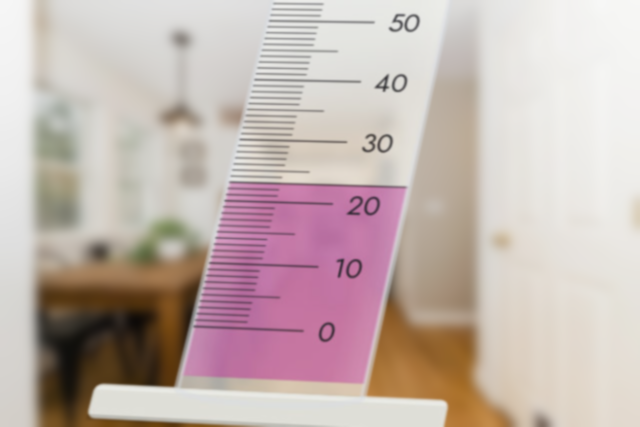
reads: 23
